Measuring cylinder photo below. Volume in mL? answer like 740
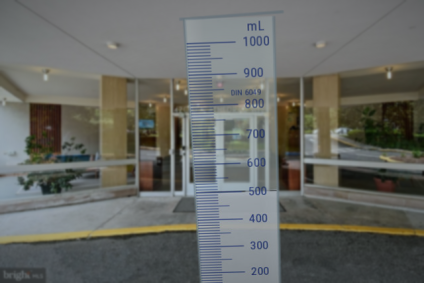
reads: 500
